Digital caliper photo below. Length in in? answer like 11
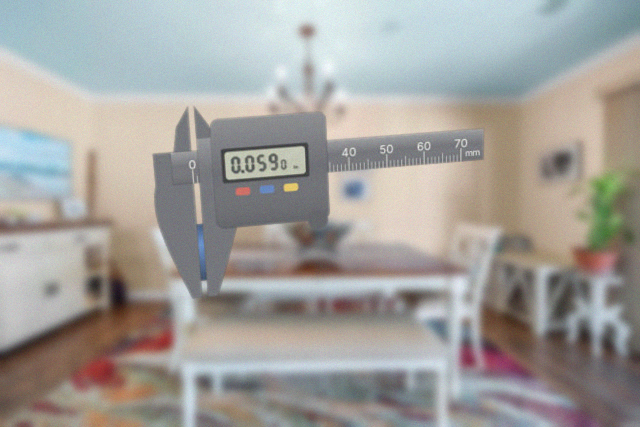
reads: 0.0590
